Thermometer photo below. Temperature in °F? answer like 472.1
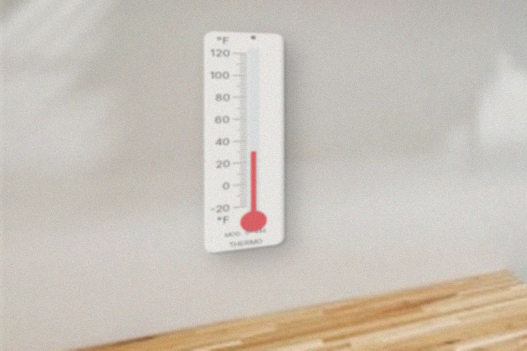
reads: 30
